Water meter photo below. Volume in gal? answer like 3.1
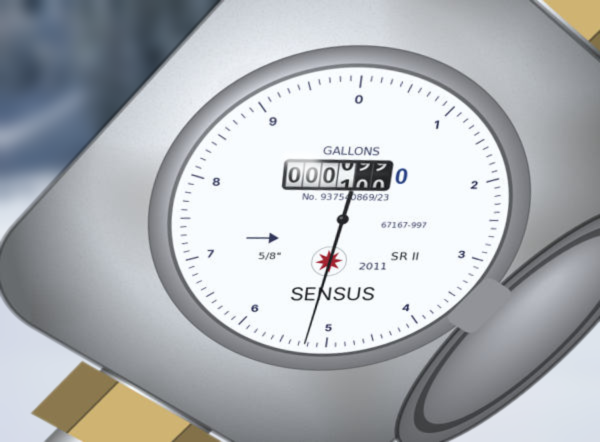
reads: 995.2
